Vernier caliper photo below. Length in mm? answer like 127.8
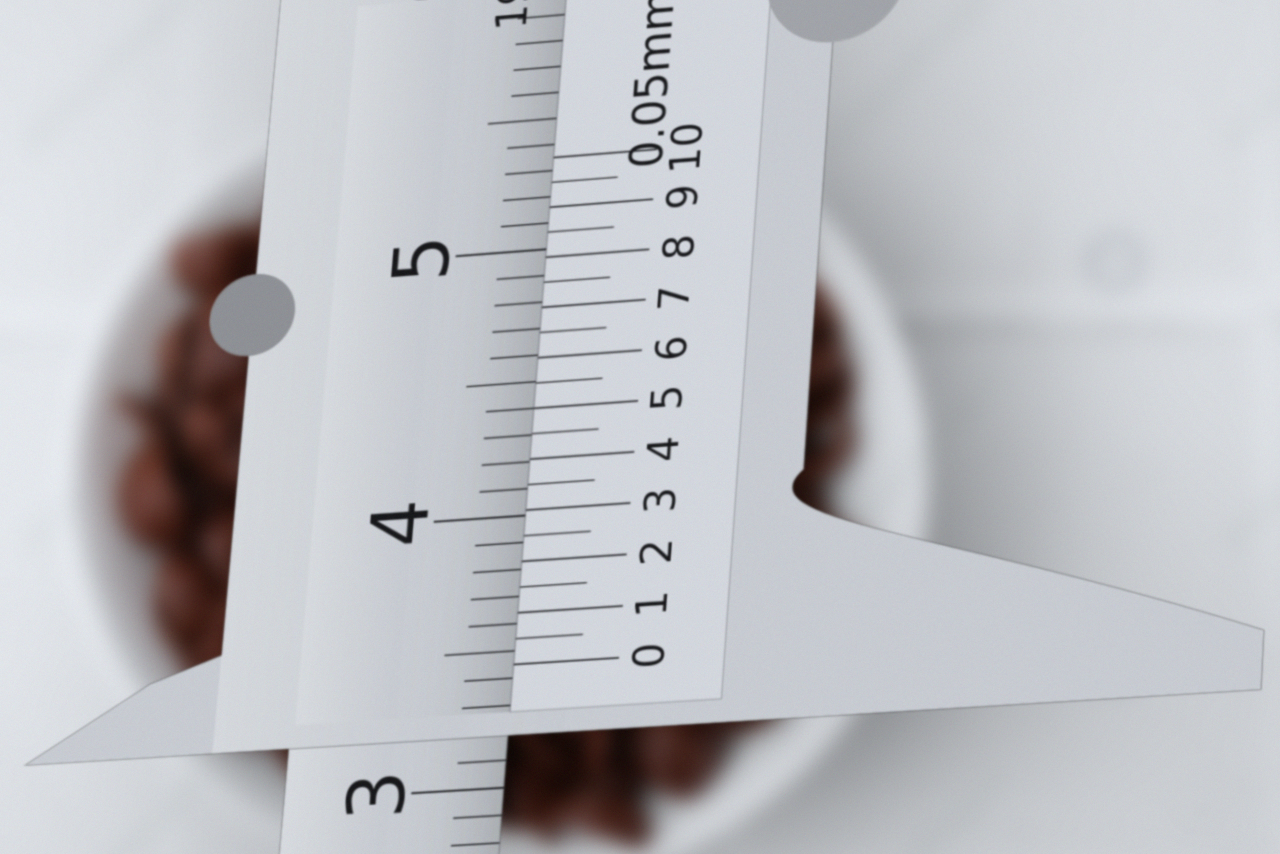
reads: 34.5
